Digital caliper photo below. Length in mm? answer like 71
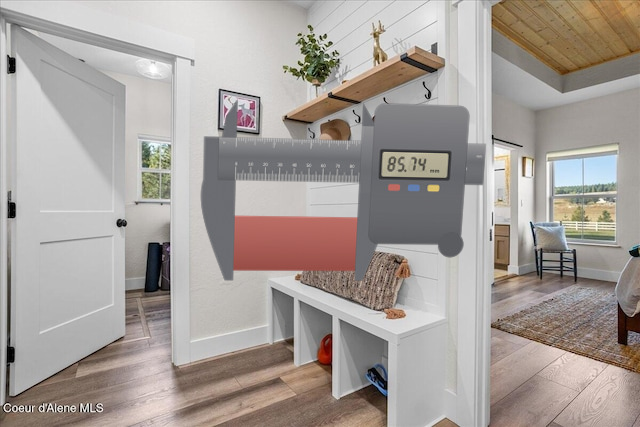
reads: 85.74
